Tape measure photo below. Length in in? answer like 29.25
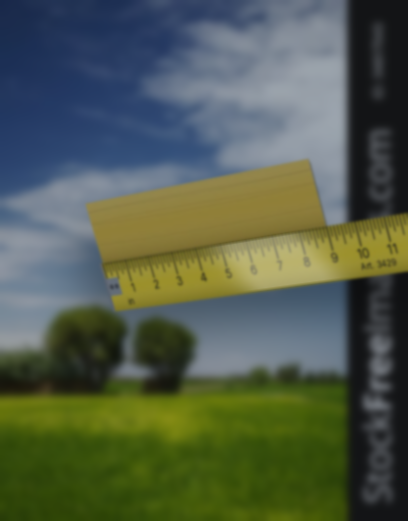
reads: 9
